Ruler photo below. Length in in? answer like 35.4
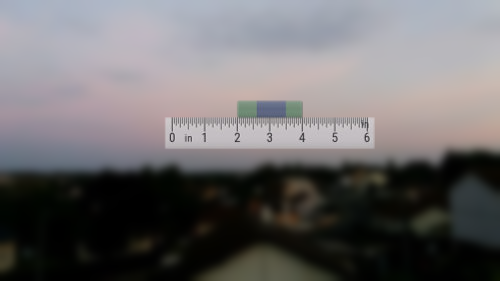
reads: 2
